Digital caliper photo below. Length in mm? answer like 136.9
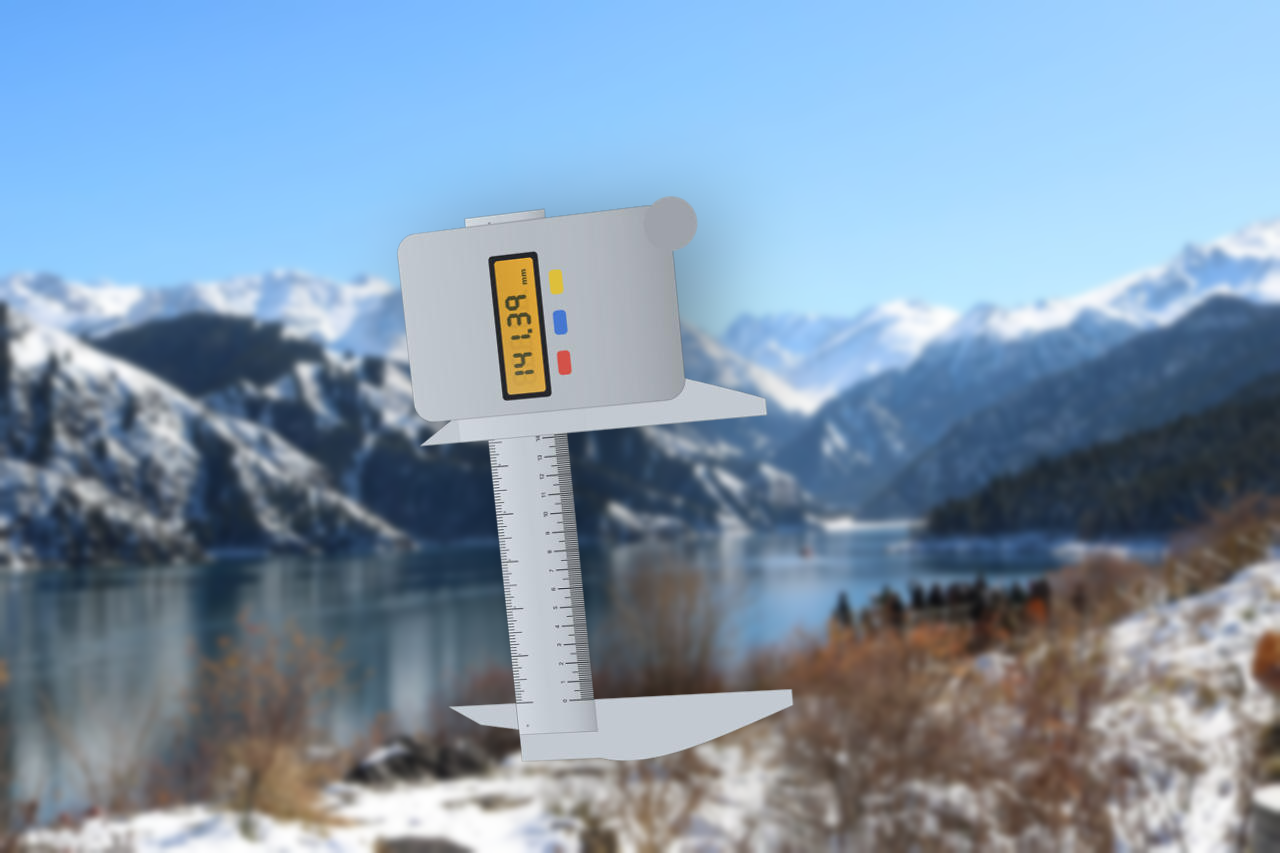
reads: 141.39
